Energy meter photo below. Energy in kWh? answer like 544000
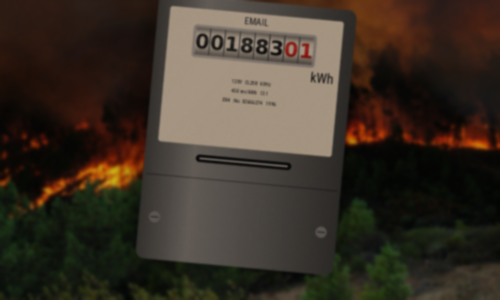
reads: 1883.01
